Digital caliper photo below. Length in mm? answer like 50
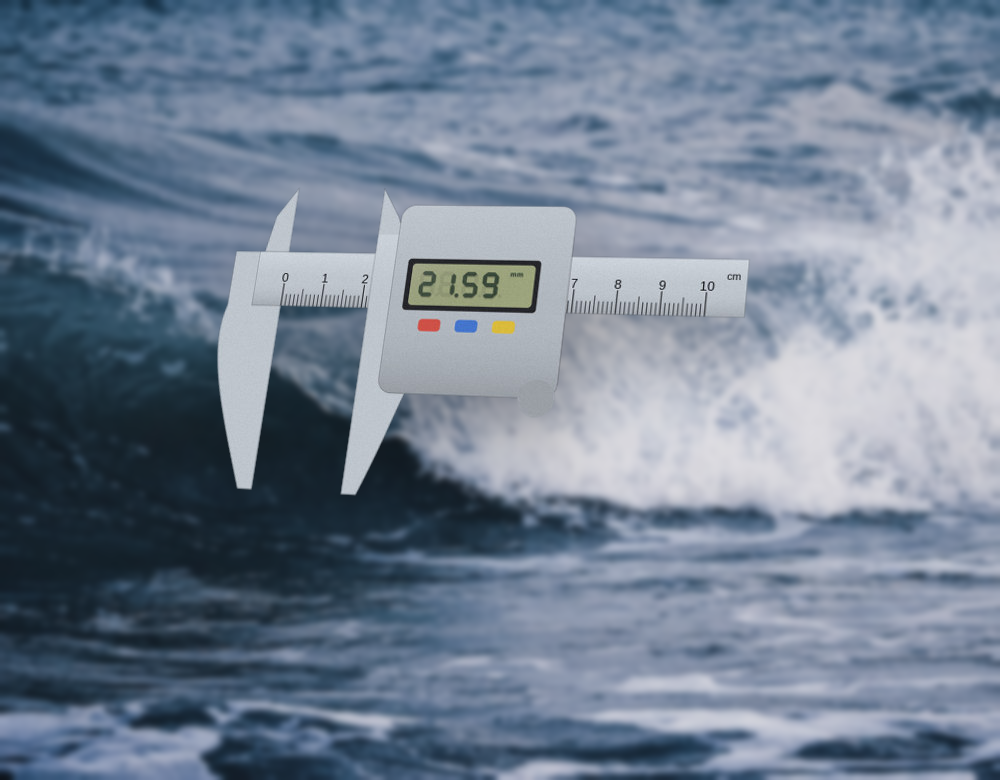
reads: 21.59
